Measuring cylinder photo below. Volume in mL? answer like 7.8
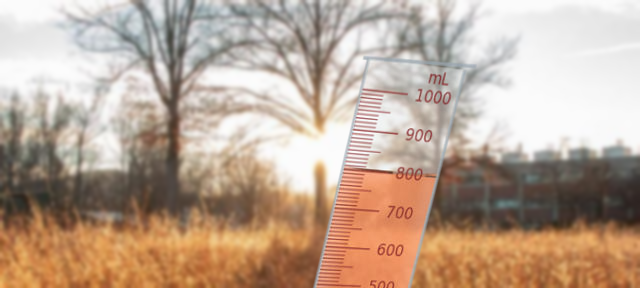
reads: 800
